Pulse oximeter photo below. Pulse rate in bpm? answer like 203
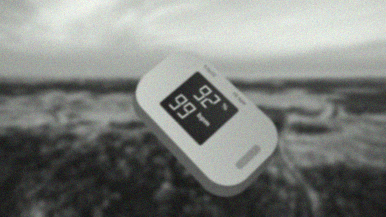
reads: 99
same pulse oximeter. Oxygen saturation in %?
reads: 92
